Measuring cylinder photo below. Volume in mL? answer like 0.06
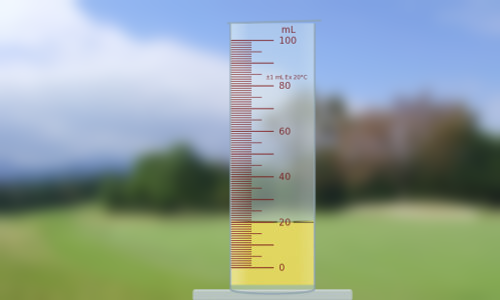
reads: 20
